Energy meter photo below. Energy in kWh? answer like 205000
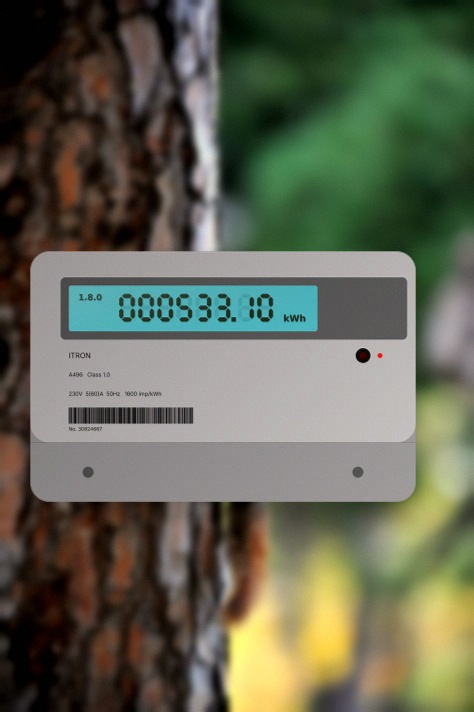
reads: 533.10
